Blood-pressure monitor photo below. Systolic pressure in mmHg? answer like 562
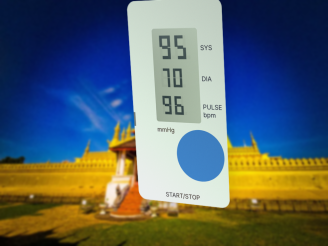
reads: 95
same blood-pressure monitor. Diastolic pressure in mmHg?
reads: 70
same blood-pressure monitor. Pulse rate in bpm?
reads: 96
